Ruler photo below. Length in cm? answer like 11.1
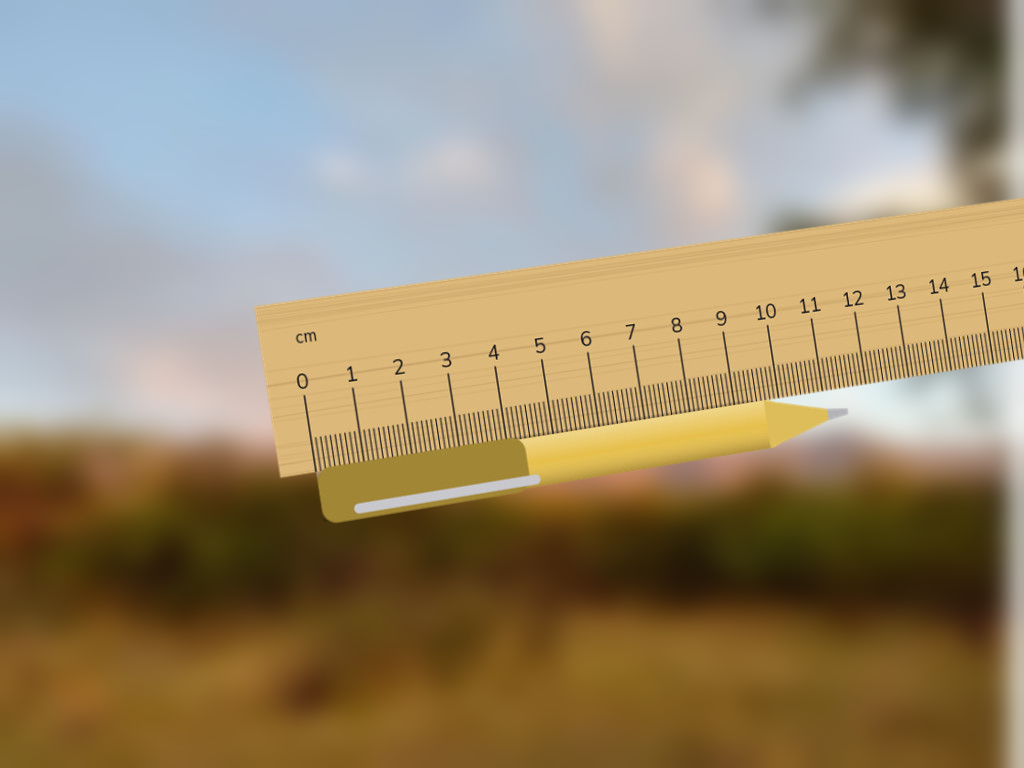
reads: 11.5
